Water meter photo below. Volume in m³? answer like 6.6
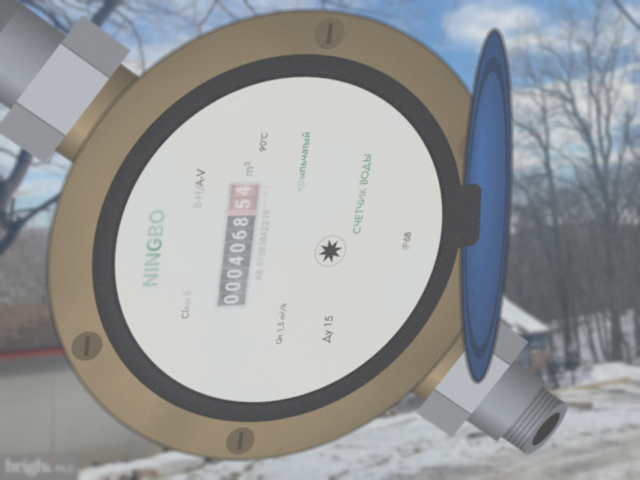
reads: 4068.54
